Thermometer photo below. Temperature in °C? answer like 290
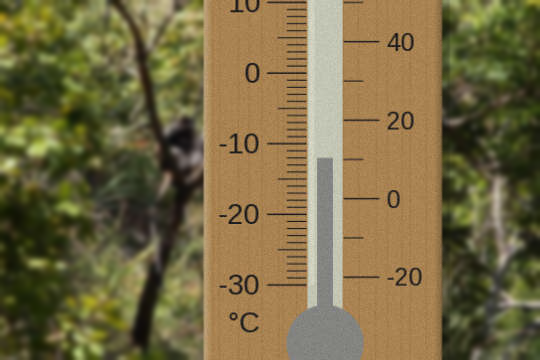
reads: -12
